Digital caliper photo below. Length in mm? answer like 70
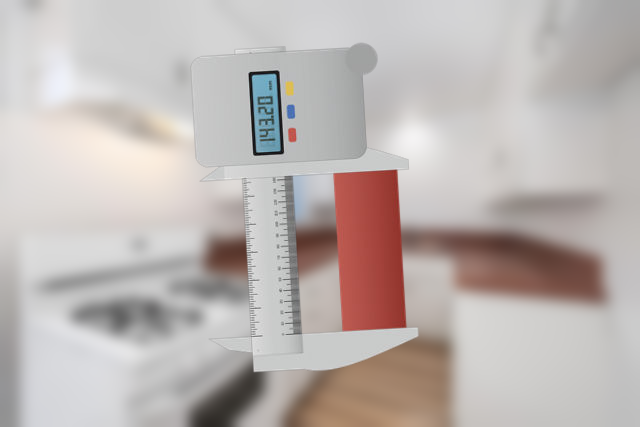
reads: 143.20
